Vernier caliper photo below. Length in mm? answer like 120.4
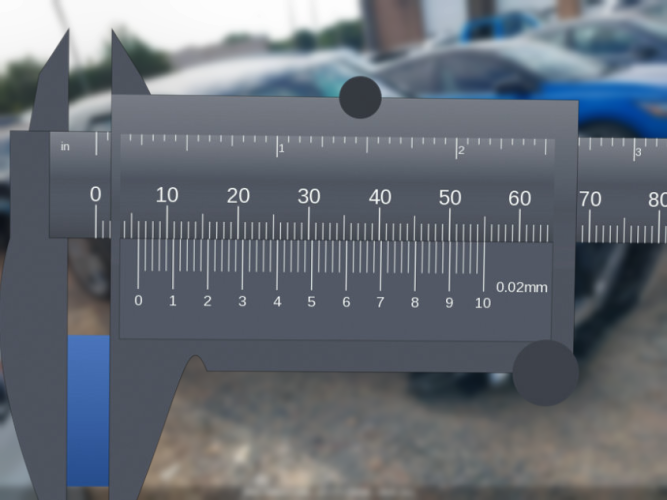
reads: 6.0
